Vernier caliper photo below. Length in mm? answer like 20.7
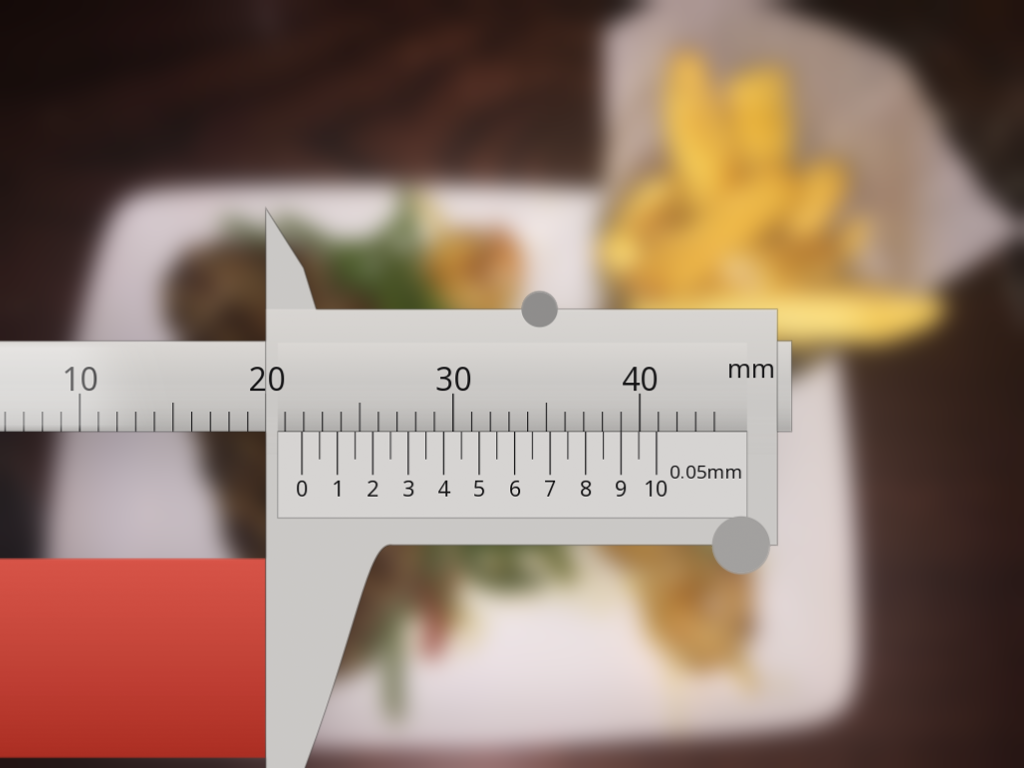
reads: 21.9
